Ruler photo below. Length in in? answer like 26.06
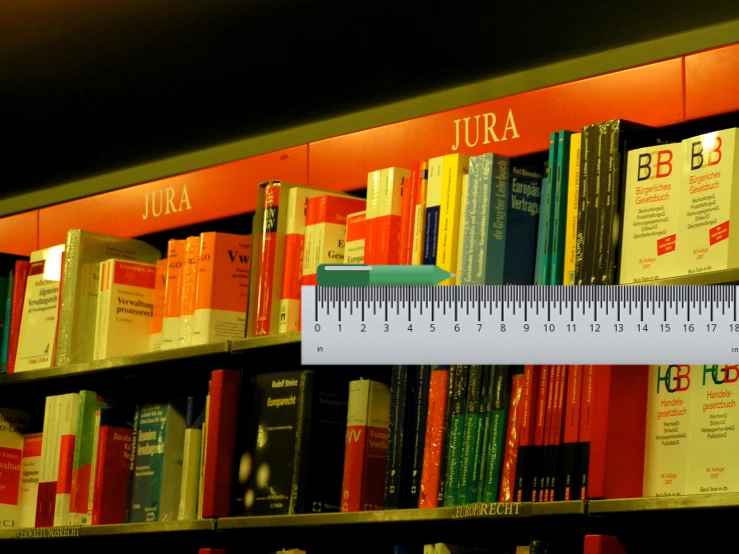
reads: 6
